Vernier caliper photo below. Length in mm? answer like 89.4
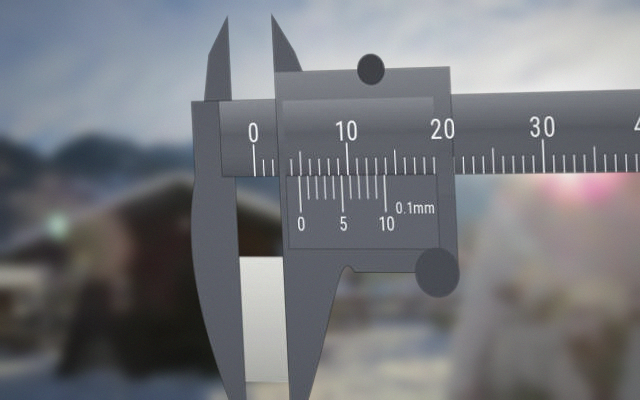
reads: 4.8
